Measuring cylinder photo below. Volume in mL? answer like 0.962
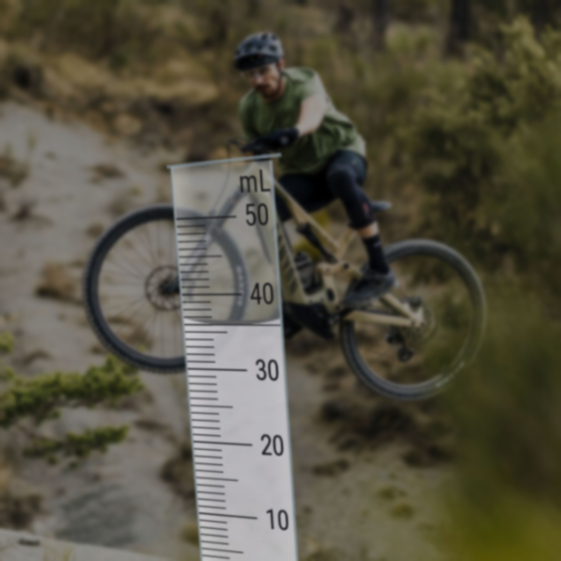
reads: 36
